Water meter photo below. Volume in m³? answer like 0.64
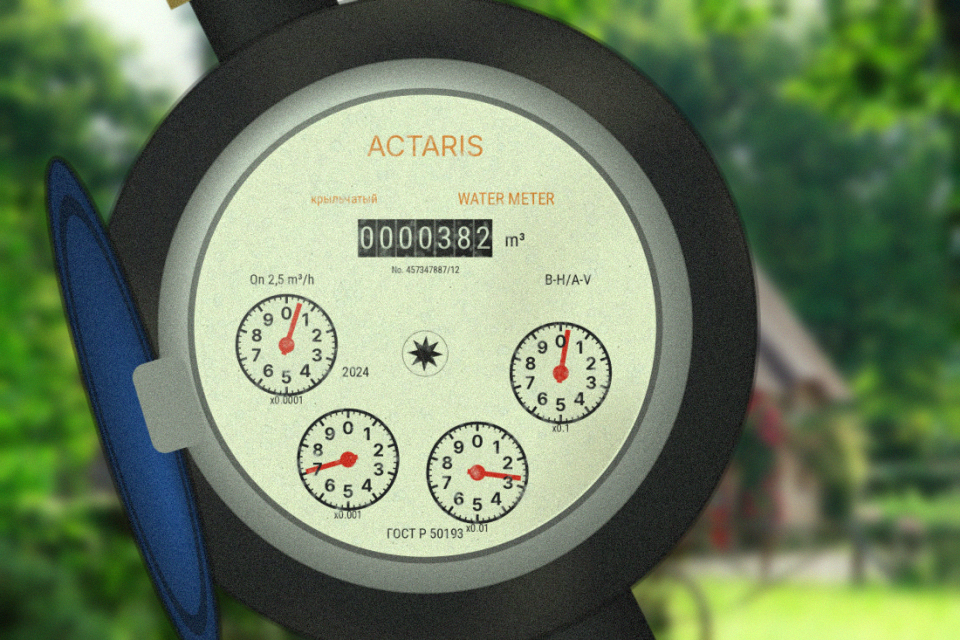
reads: 382.0270
